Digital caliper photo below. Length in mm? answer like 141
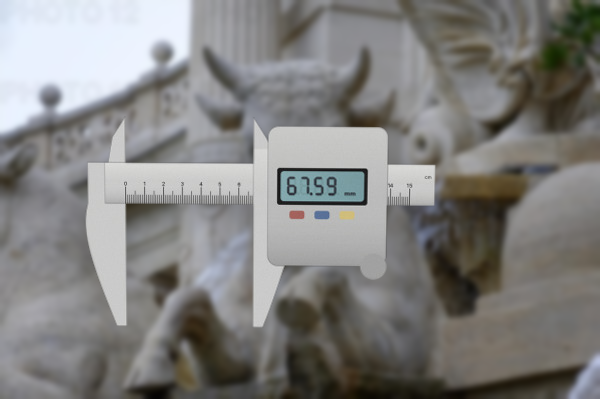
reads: 67.59
